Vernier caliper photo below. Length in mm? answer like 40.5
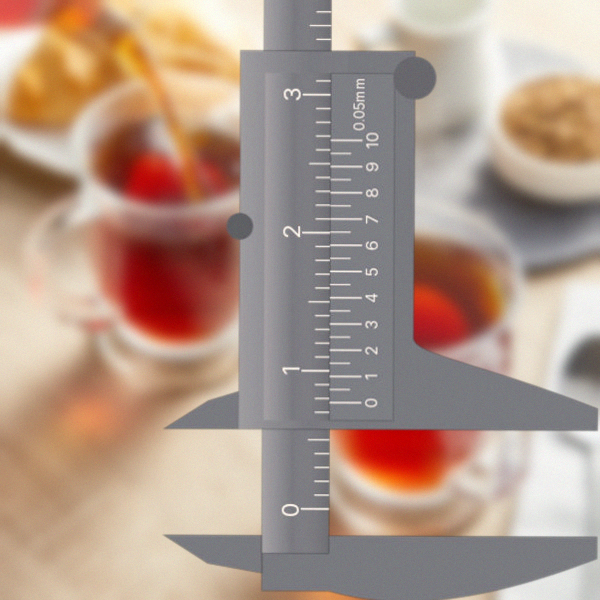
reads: 7.7
